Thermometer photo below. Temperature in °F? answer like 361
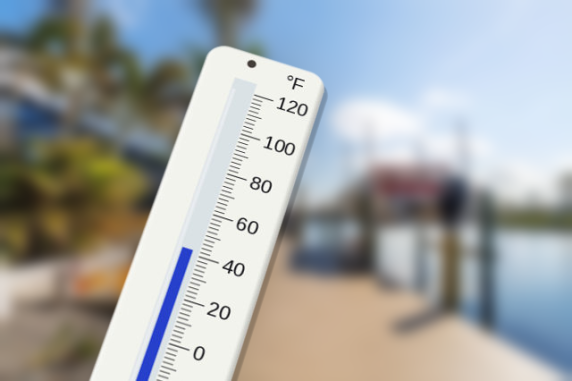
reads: 42
